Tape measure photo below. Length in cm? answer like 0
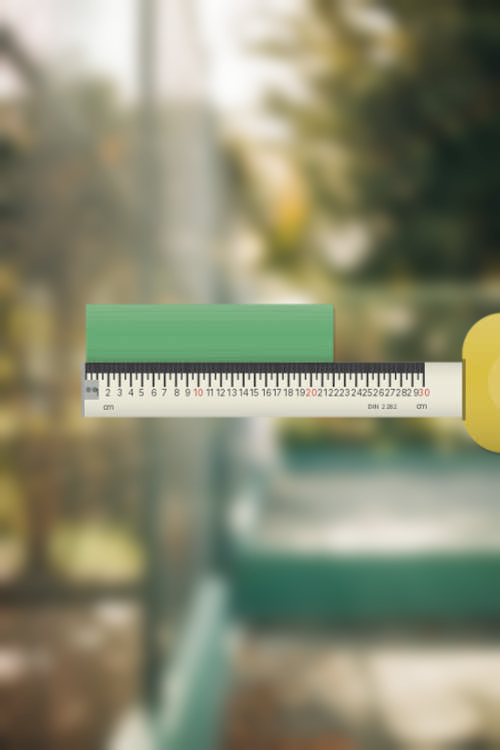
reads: 22
